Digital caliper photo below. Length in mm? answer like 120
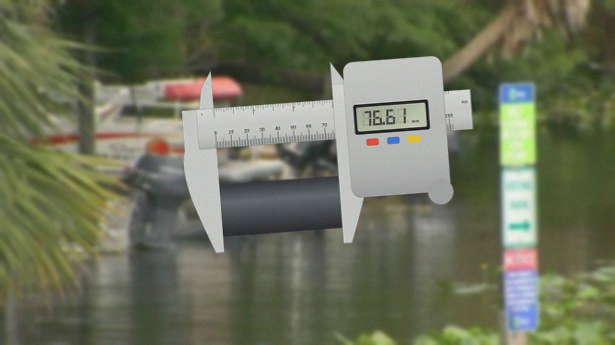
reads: 76.61
